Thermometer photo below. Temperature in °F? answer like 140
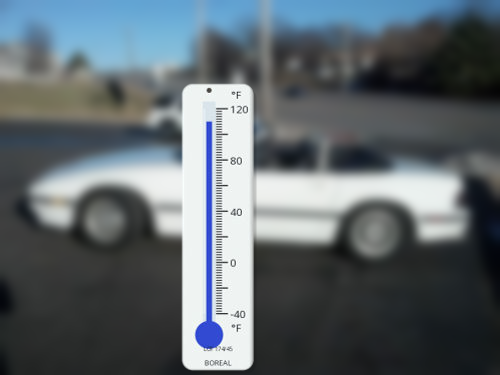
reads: 110
